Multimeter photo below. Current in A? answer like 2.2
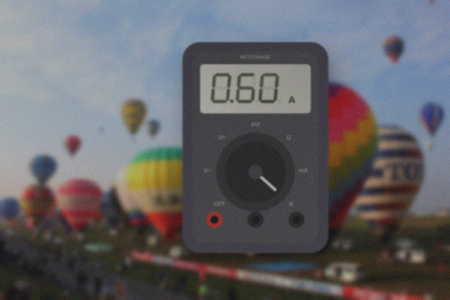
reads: 0.60
